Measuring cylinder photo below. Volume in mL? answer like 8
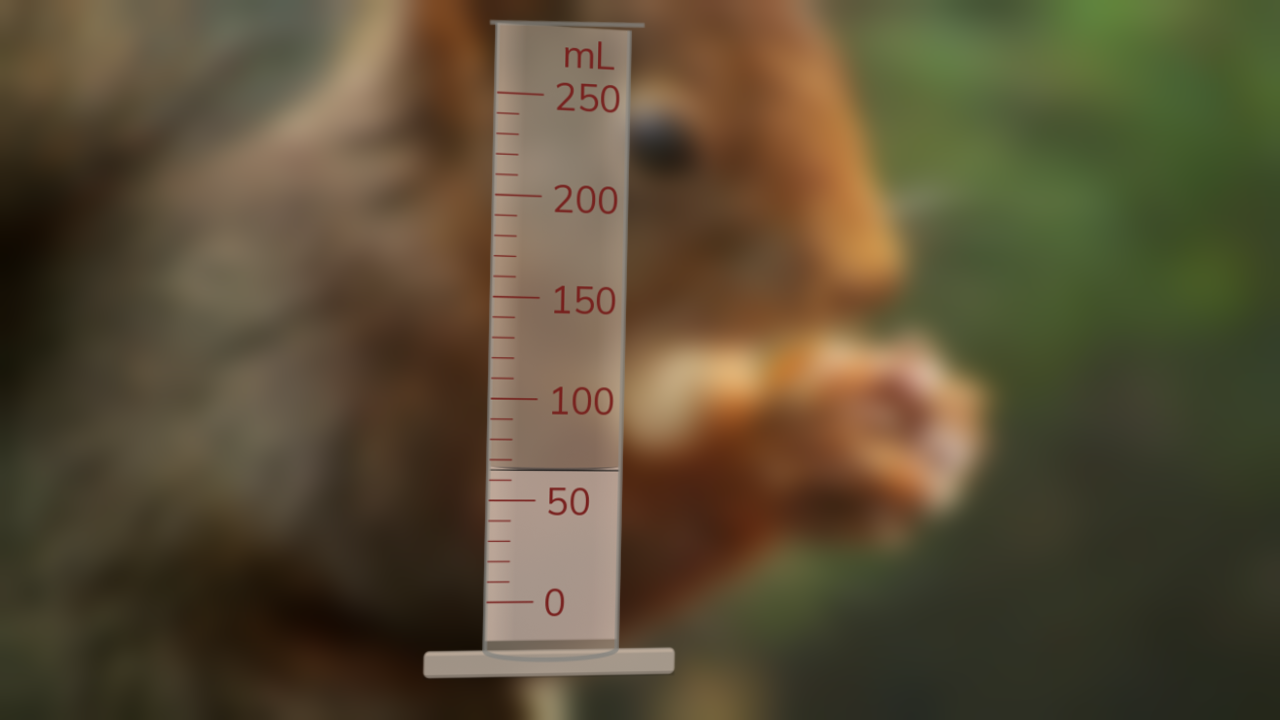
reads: 65
